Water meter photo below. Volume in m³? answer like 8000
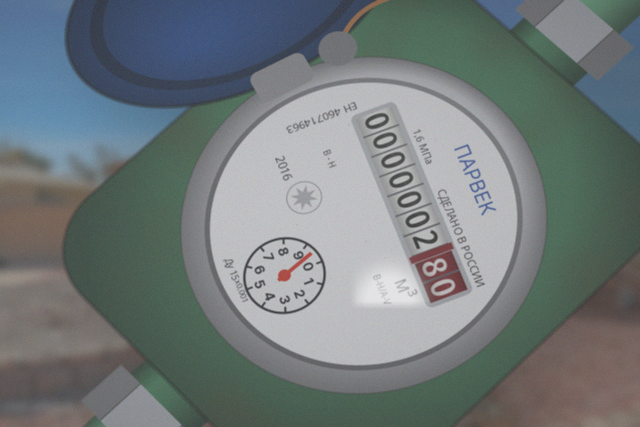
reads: 2.799
